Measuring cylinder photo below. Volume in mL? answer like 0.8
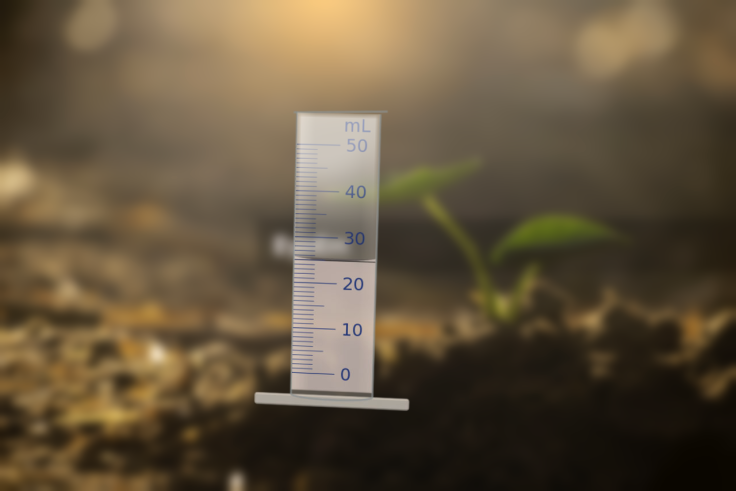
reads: 25
